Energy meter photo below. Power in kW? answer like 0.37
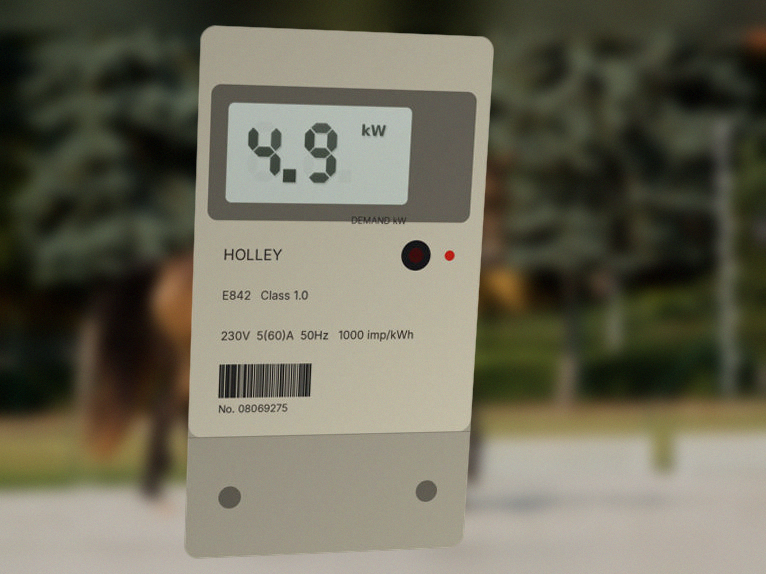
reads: 4.9
